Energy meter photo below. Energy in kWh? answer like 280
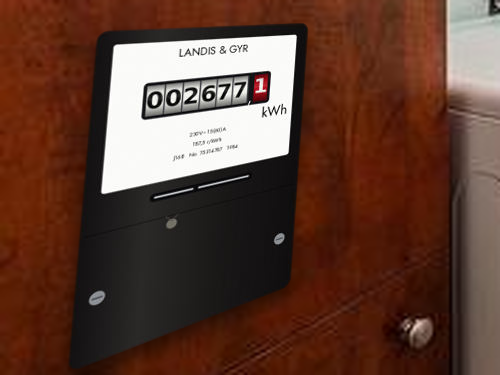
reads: 2677.1
